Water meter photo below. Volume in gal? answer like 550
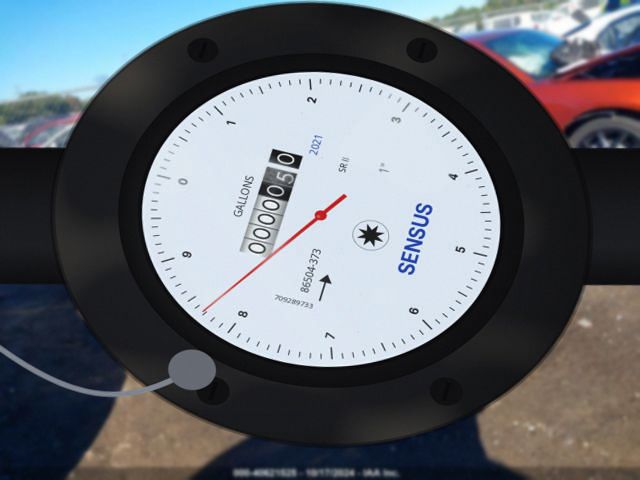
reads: 48.3
